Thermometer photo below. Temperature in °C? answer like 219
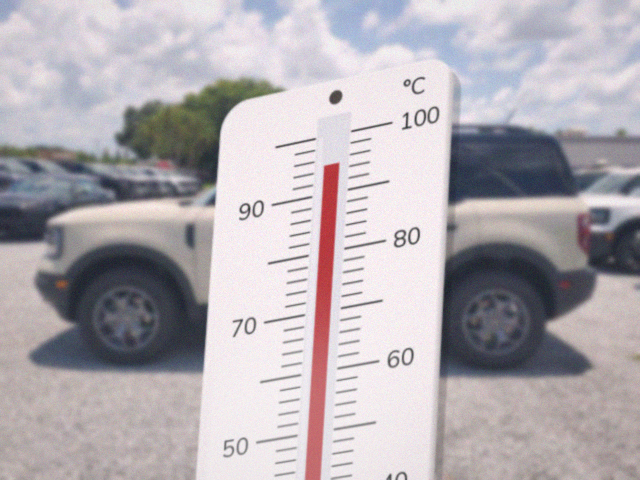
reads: 95
